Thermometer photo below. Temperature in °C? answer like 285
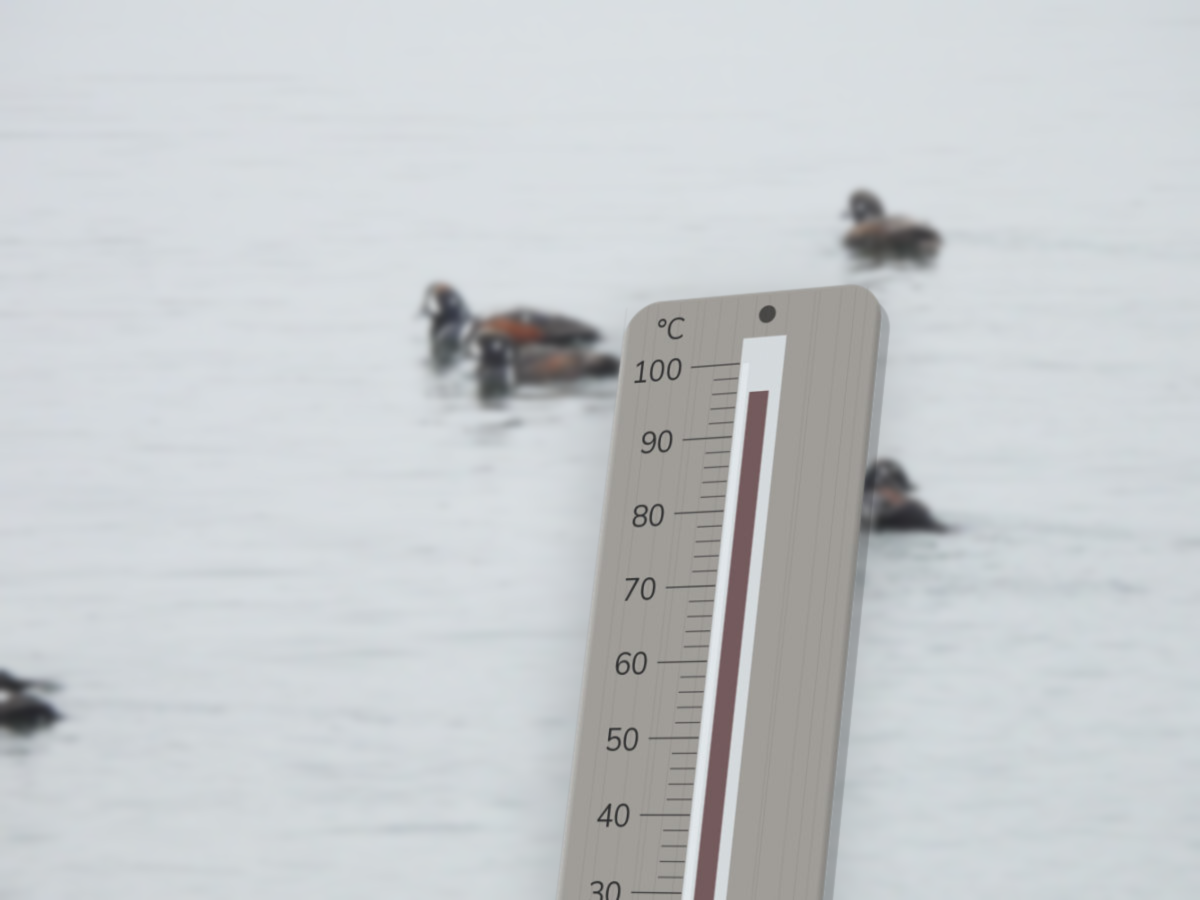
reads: 96
